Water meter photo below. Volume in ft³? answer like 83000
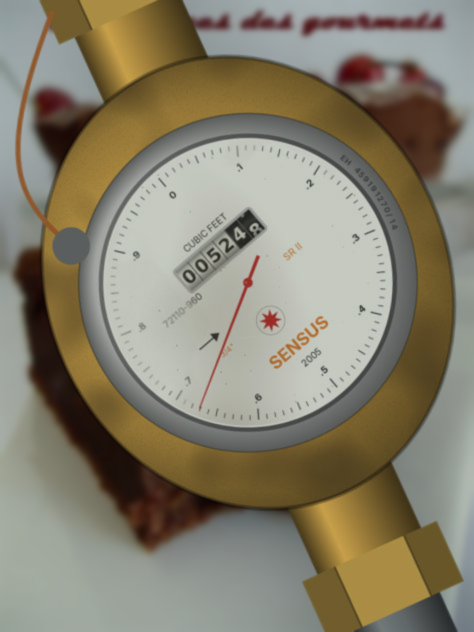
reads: 5247.67
